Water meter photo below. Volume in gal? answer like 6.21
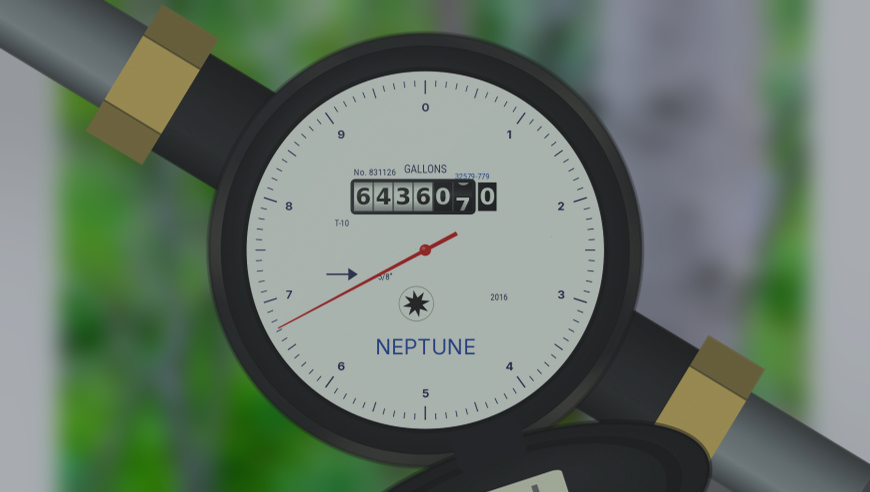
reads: 6436066.7
